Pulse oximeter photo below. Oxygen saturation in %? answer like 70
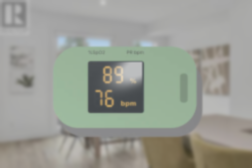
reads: 89
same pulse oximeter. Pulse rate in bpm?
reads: 76
